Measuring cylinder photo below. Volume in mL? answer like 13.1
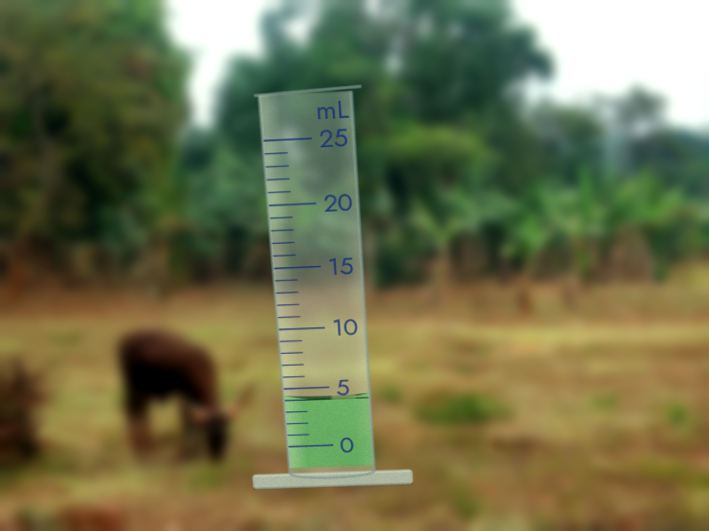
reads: 4
